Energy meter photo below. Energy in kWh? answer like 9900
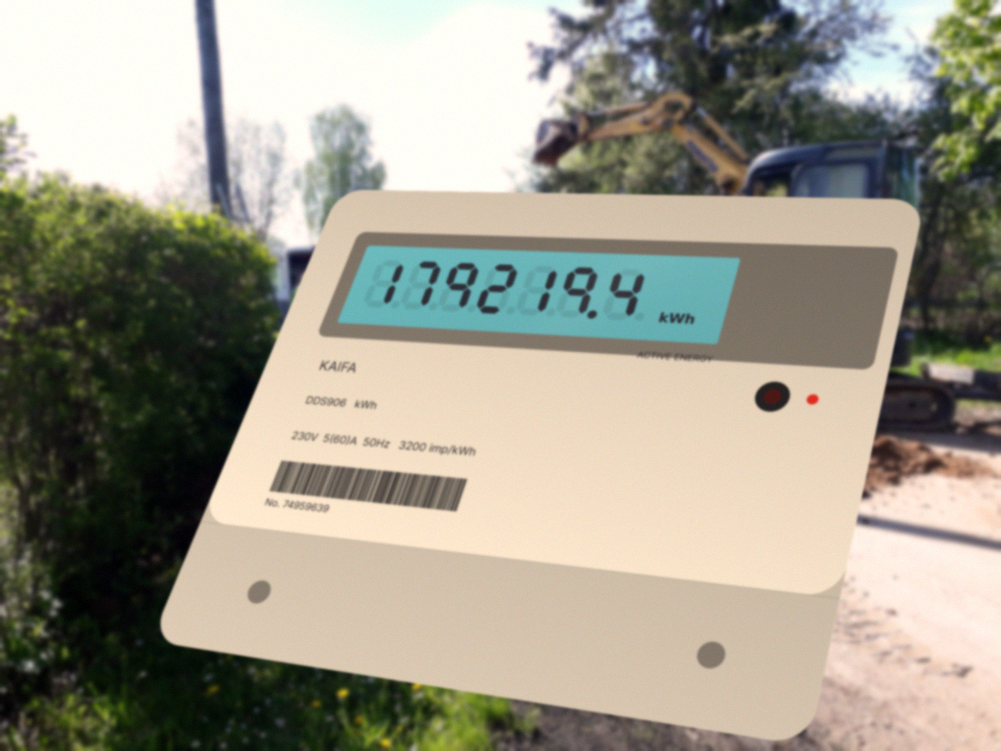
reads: 179219.4
